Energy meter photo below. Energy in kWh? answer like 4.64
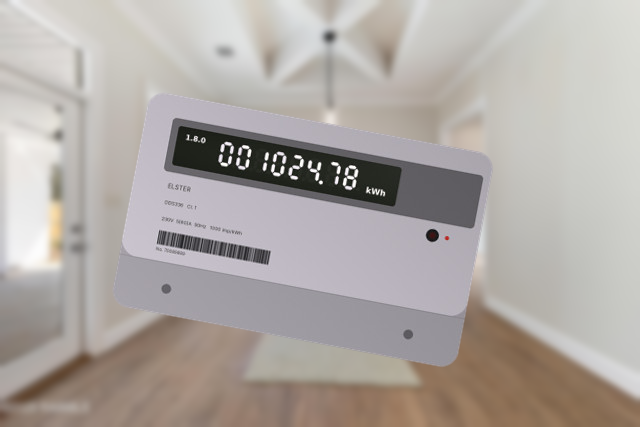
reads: 1024.78
